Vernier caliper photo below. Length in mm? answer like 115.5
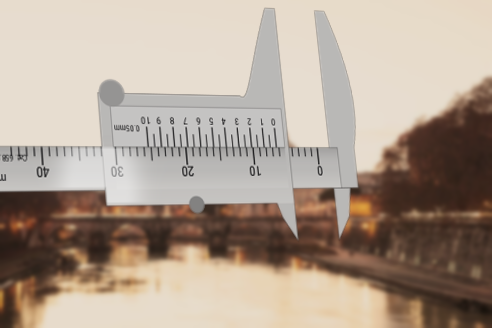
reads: 6.4
